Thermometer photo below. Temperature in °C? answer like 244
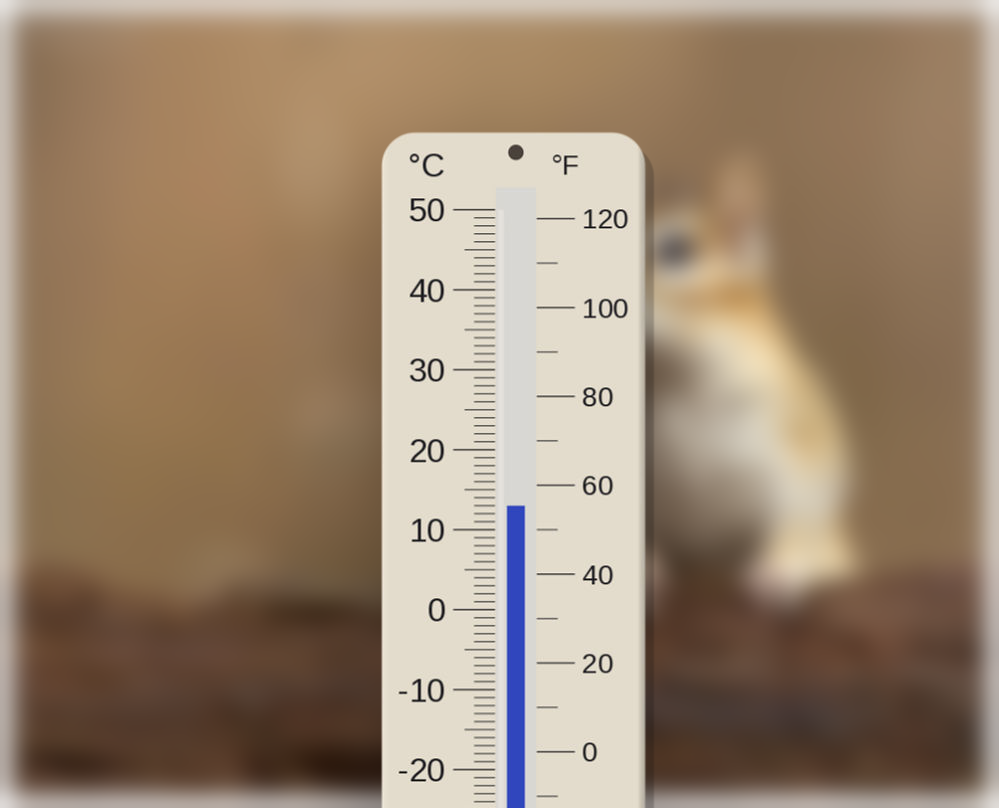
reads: 13
